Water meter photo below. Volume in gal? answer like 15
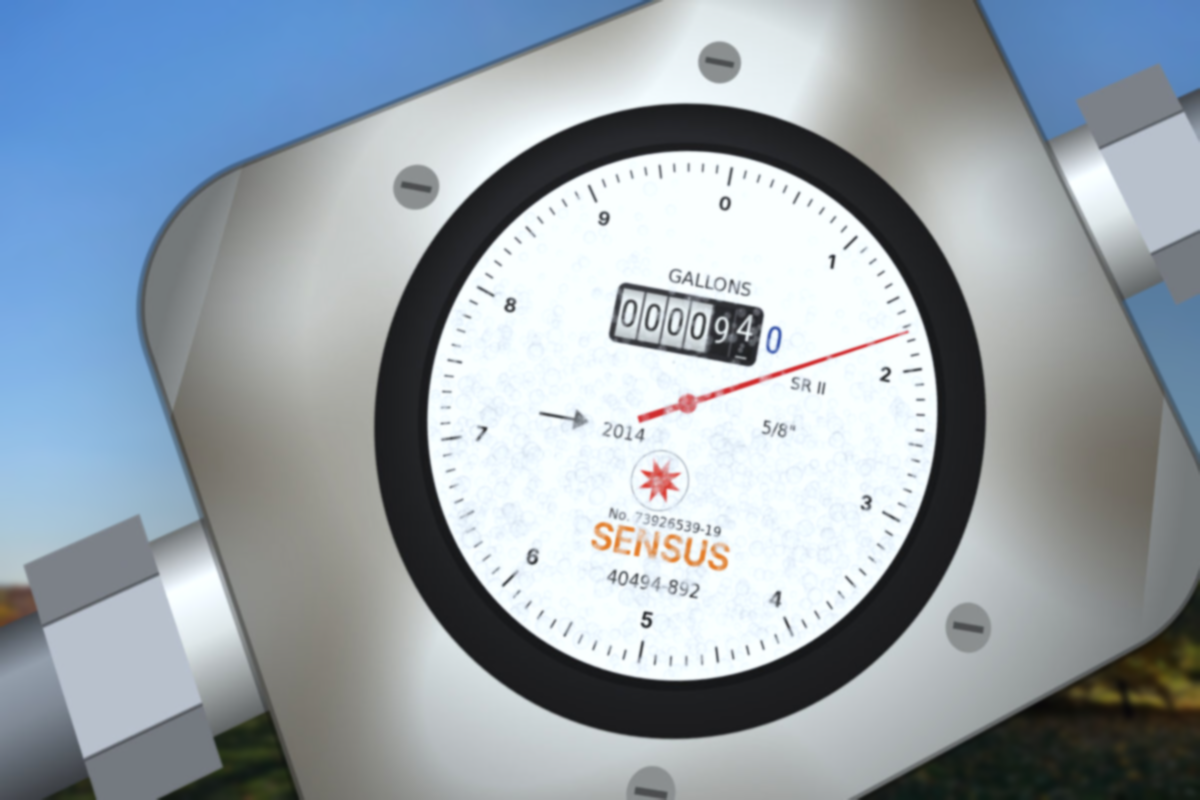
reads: 941.7
